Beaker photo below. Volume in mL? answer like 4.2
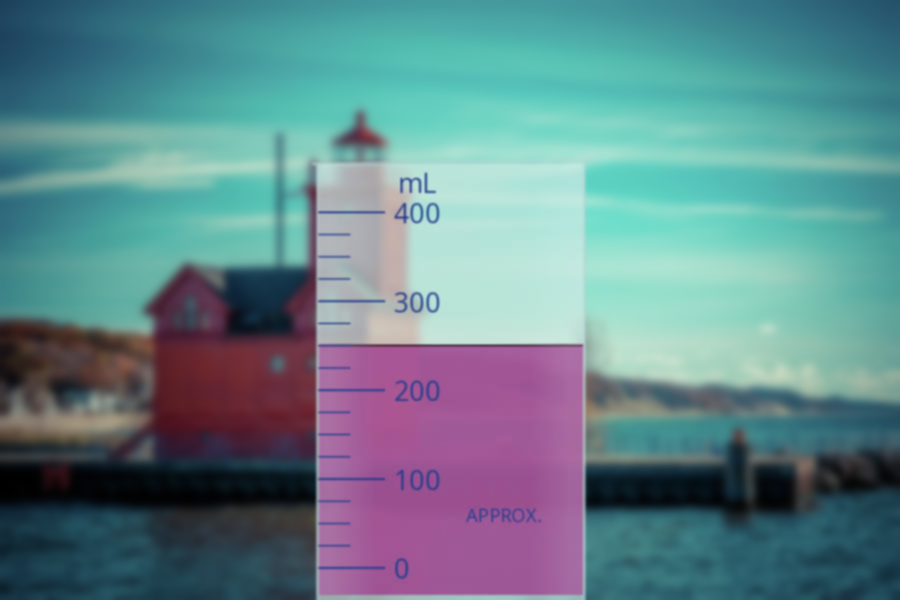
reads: 250
